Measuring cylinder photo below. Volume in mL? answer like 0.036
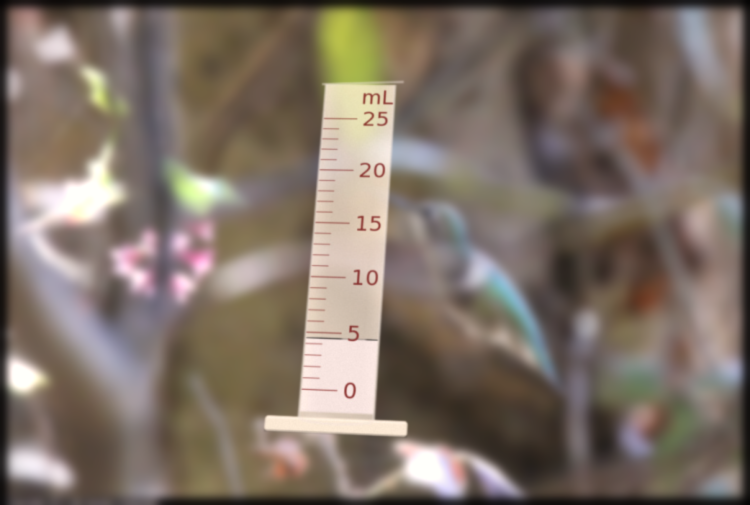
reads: 4.5
